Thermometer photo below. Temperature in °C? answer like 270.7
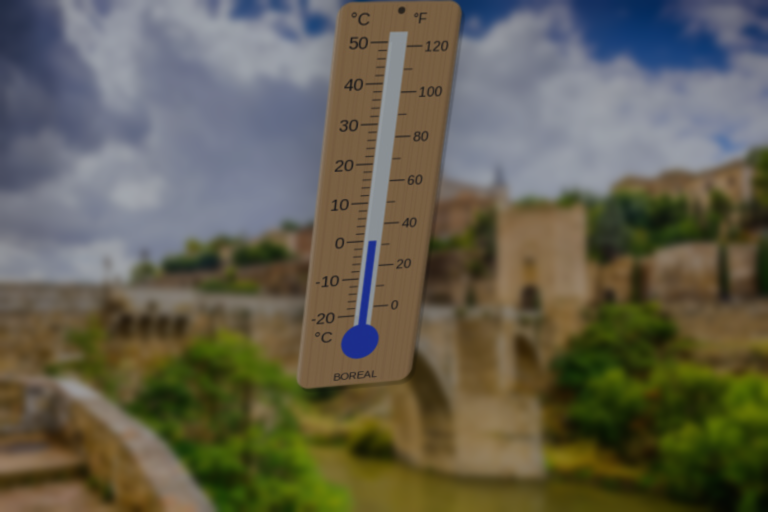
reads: 0
